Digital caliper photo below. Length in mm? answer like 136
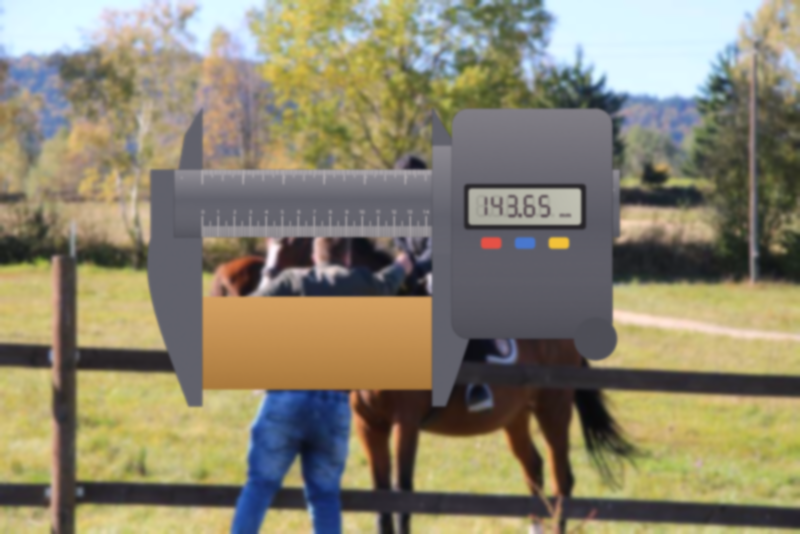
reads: 143.65
